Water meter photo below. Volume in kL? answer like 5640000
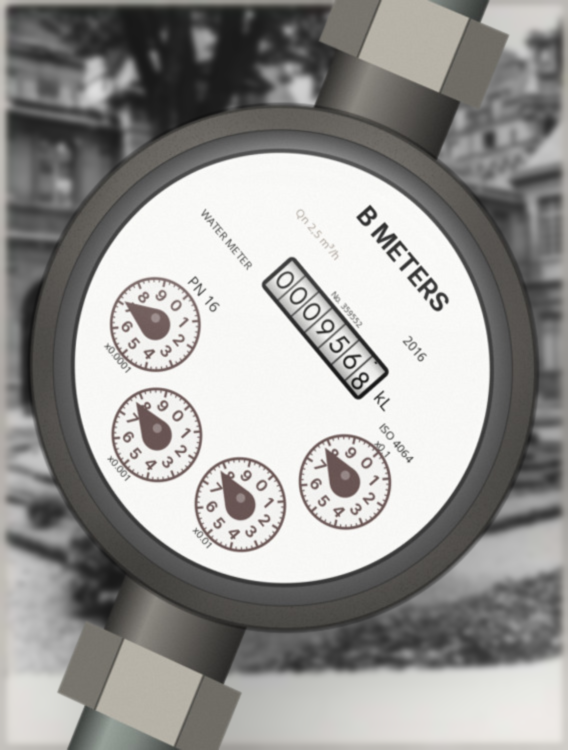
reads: 9567.7777
